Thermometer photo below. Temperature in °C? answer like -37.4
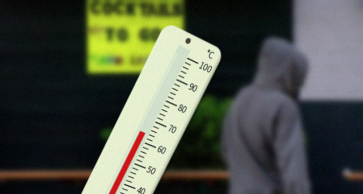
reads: 64
